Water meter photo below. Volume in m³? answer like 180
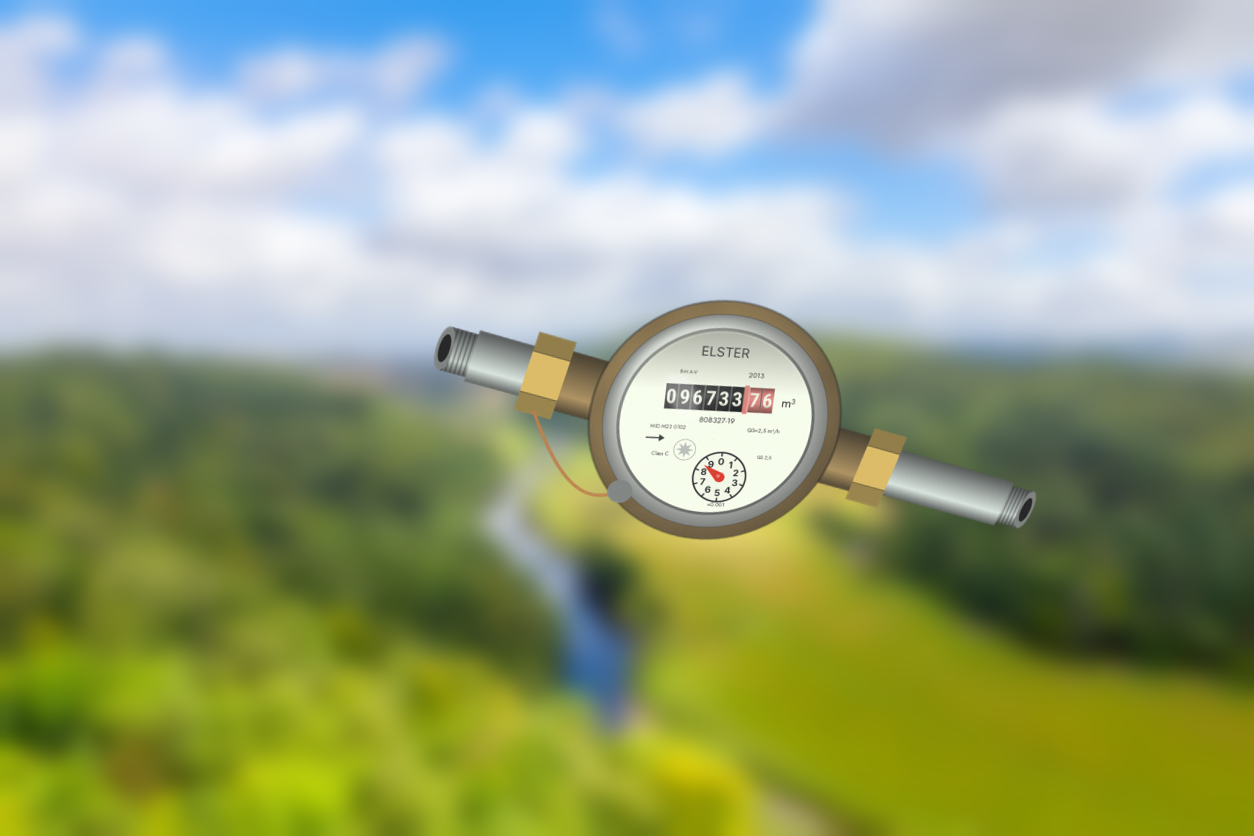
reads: 96733.768
